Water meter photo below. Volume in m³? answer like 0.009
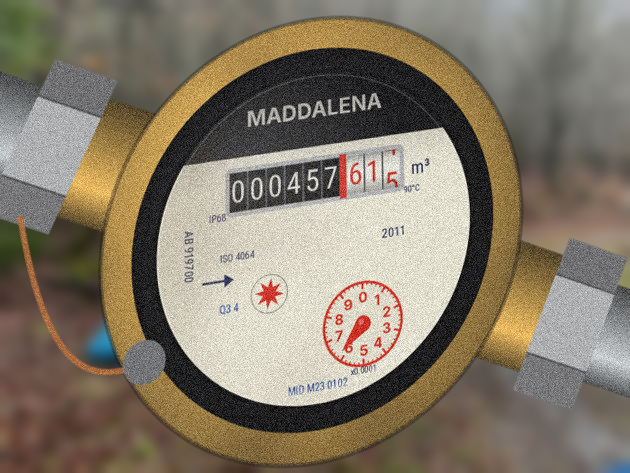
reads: 457.6146
